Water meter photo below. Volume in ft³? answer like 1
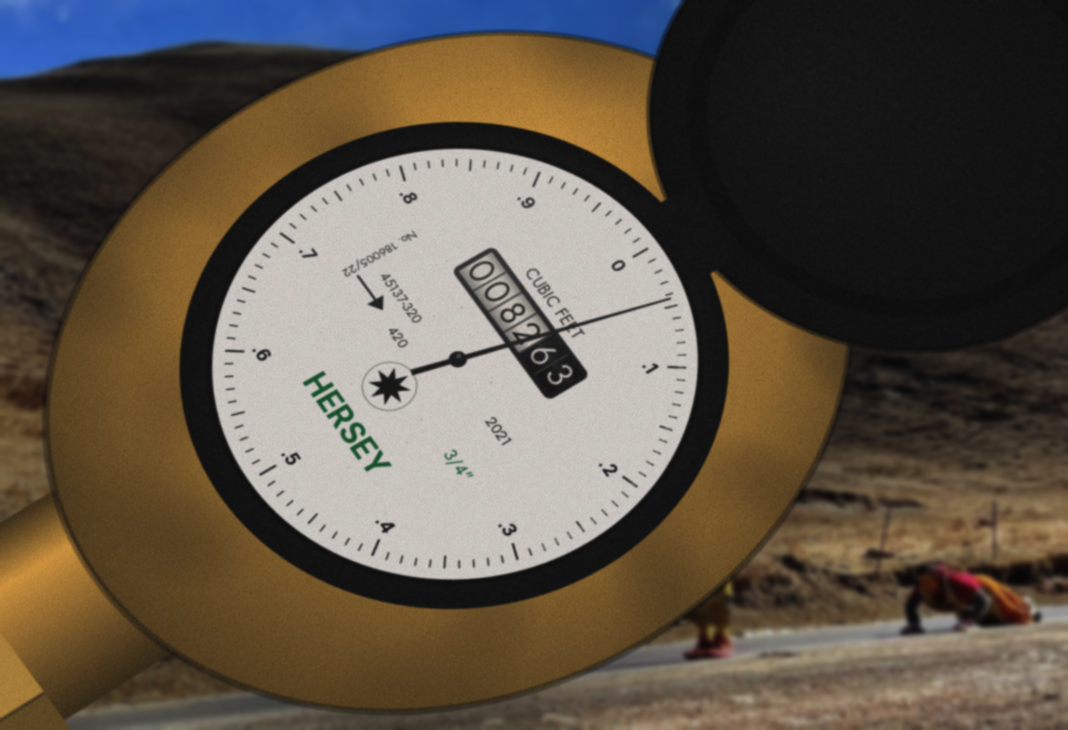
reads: 8263.04
